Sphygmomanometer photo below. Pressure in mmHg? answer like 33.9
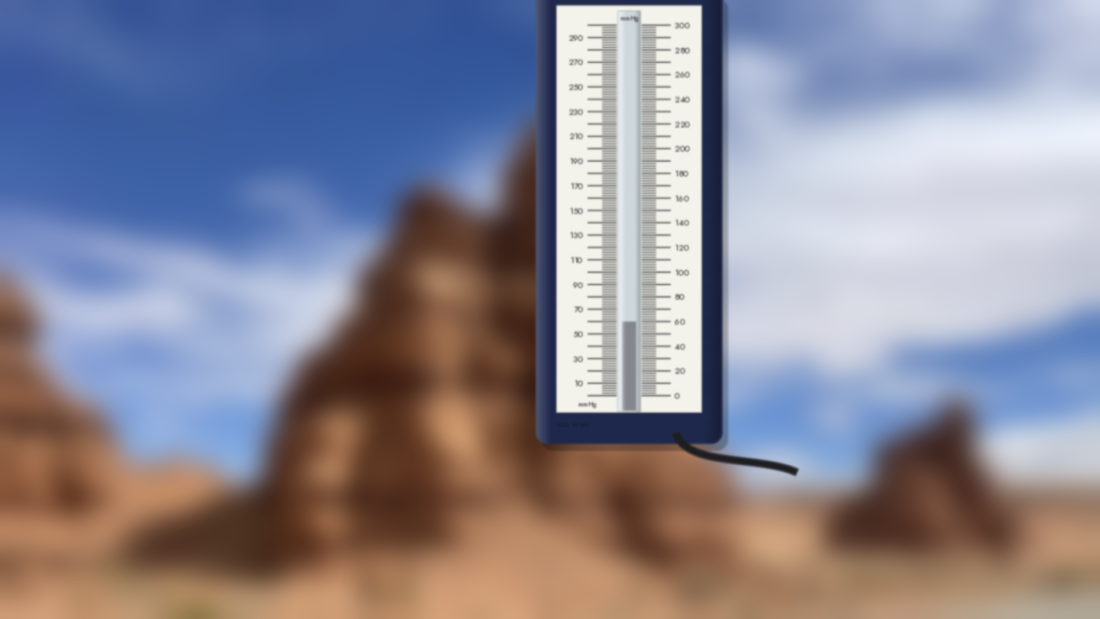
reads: 60
